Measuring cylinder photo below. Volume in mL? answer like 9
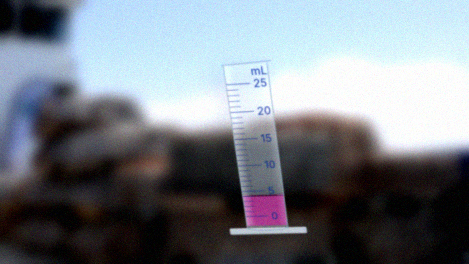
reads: 4
